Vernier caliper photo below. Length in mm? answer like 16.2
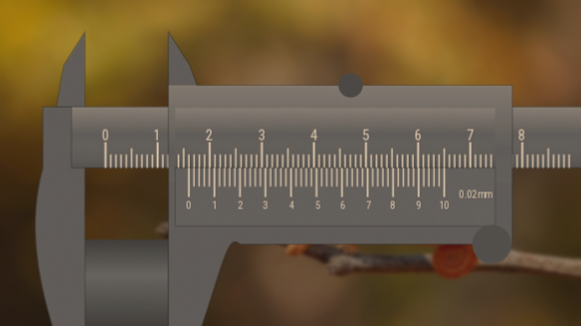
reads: 16.0
